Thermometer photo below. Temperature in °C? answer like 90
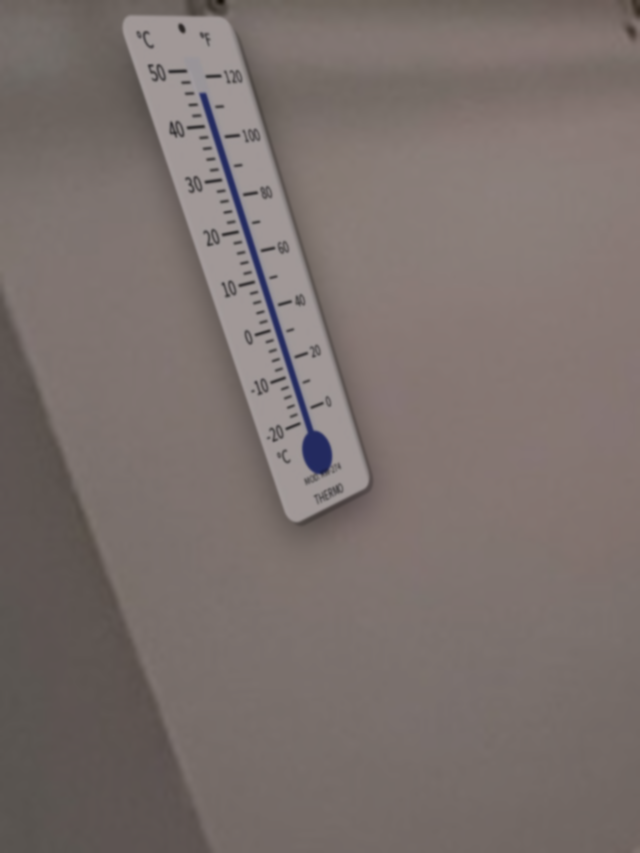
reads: 46
